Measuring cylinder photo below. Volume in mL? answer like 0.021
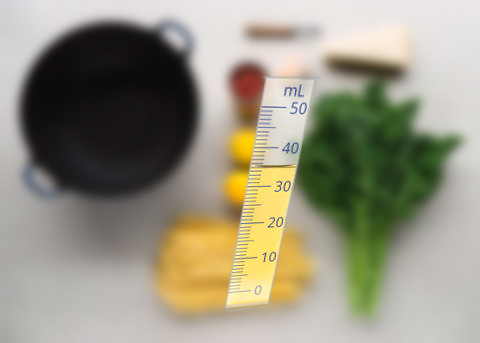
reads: 35
